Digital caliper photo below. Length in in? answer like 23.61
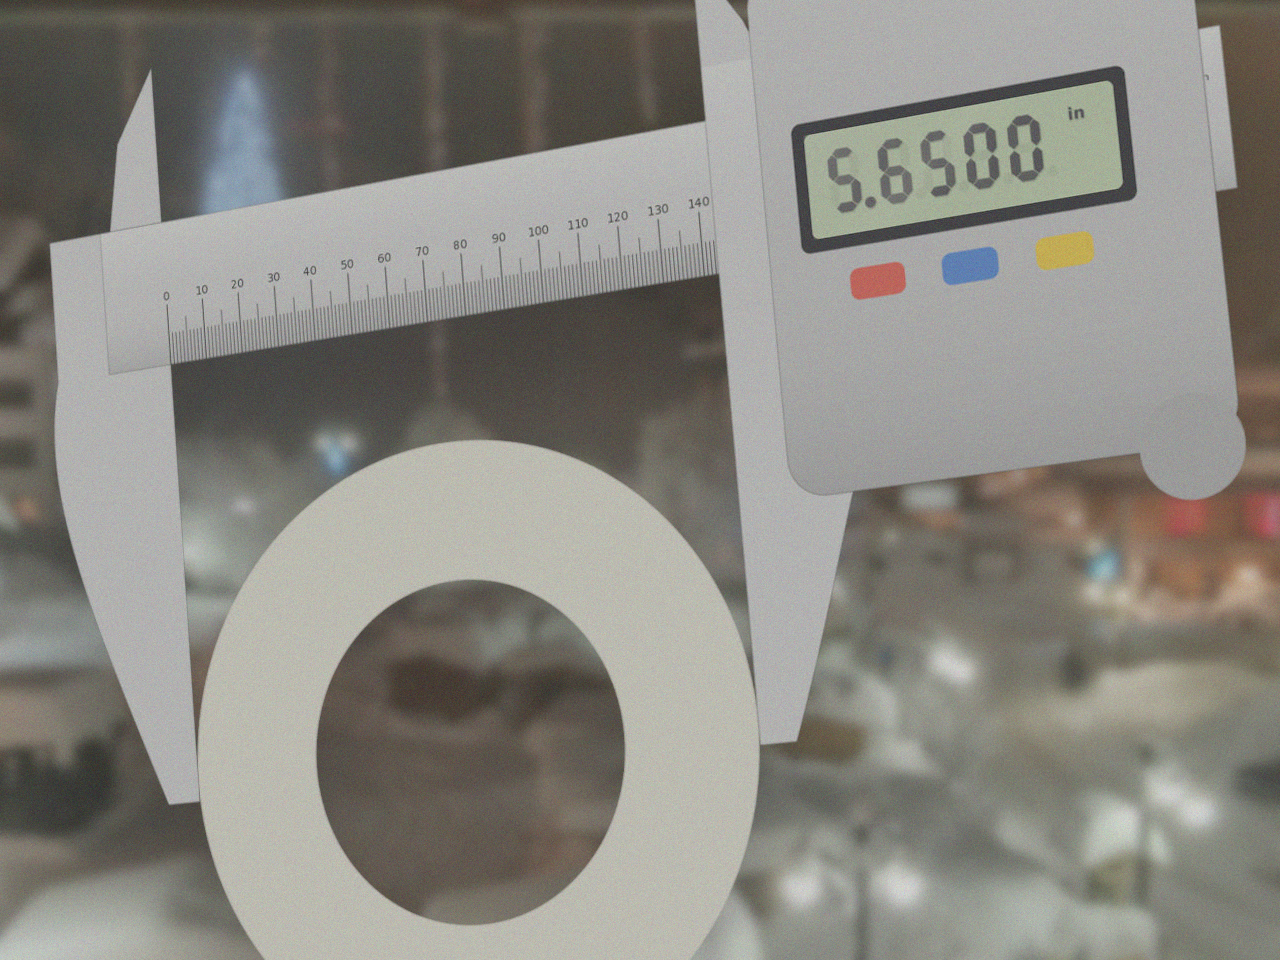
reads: 5.6500
